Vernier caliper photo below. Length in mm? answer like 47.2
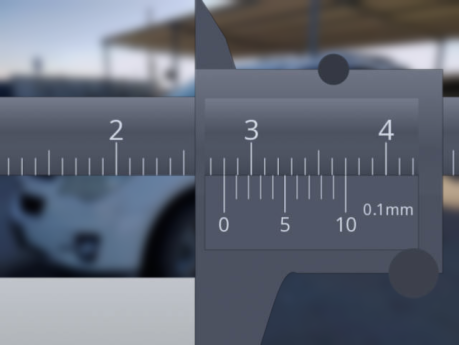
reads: 28.0
